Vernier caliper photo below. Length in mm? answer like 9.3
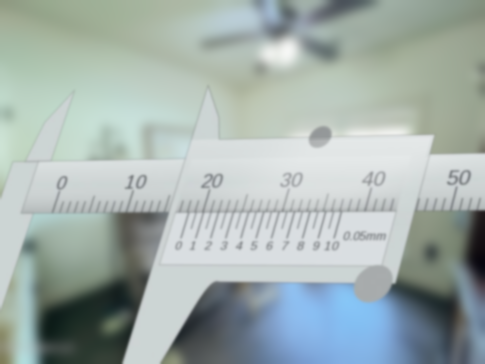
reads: 18.2
